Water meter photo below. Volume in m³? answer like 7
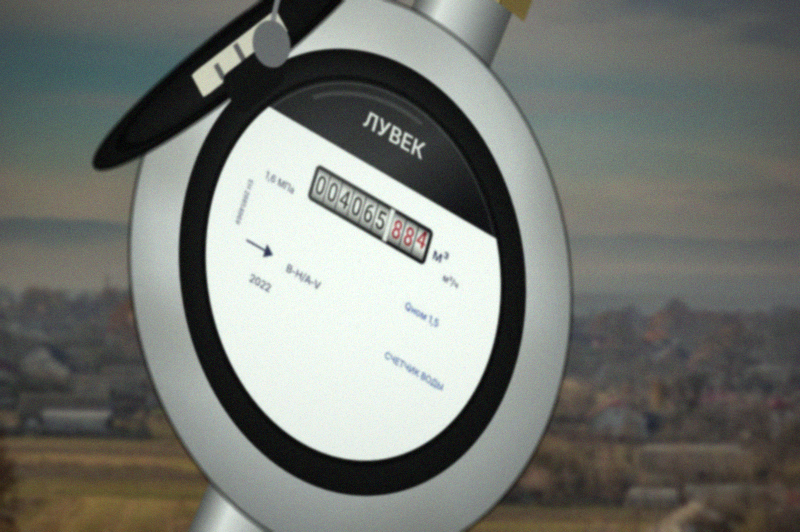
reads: 4065.884
